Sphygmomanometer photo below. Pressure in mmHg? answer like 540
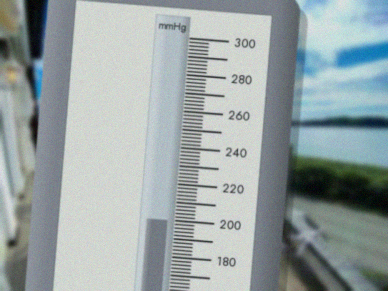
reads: 200
